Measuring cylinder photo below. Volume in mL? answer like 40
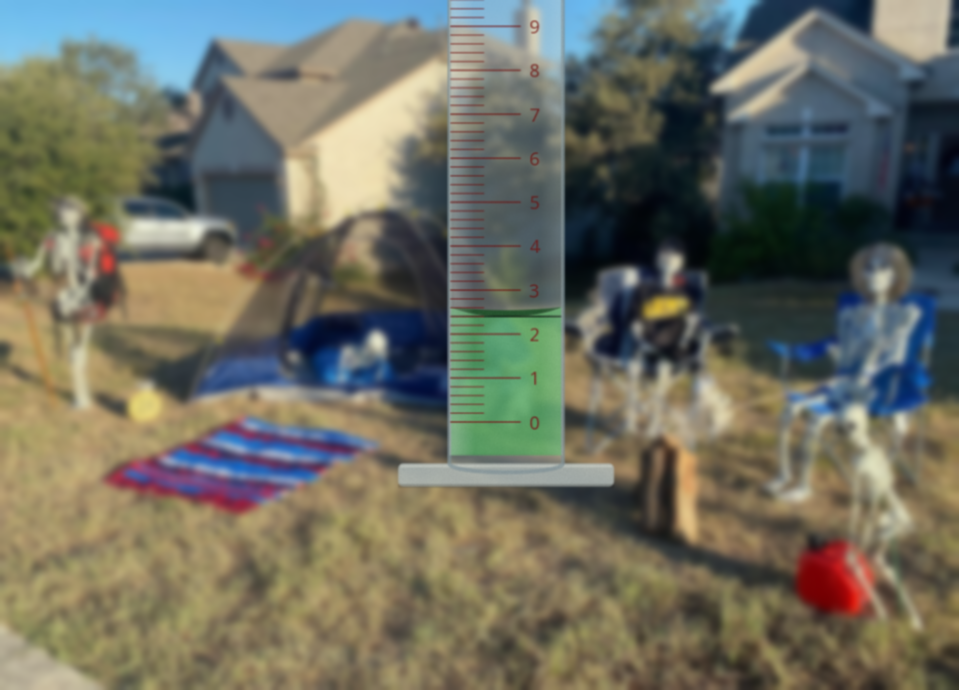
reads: 2.4
